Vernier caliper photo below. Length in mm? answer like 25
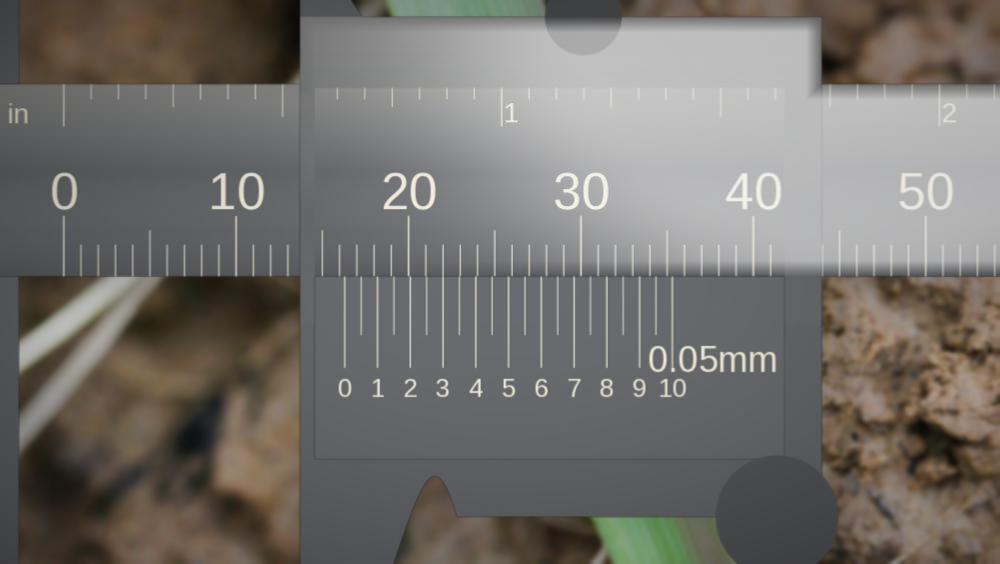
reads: 16.3
